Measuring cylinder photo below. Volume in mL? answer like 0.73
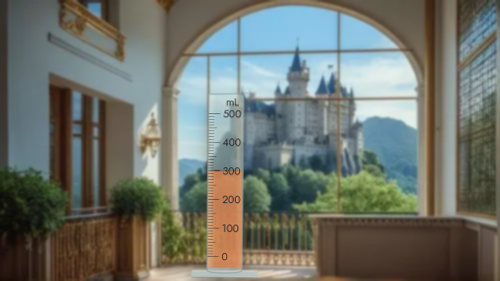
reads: 300
